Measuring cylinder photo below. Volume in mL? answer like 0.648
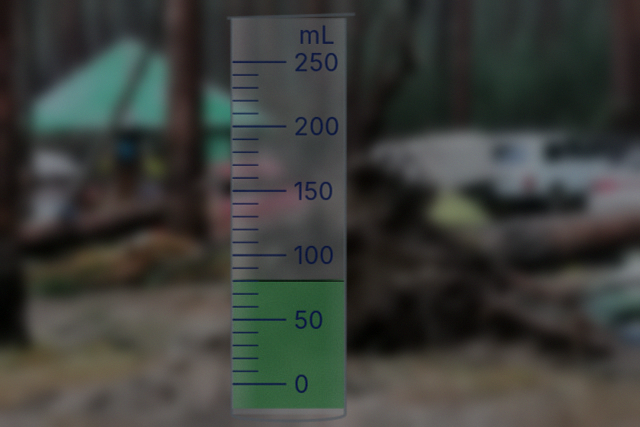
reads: 80
